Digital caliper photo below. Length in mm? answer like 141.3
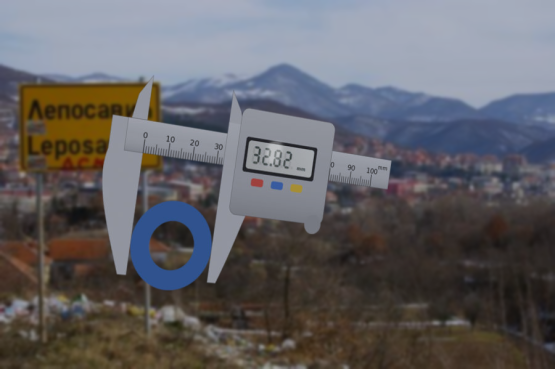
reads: 32.82
